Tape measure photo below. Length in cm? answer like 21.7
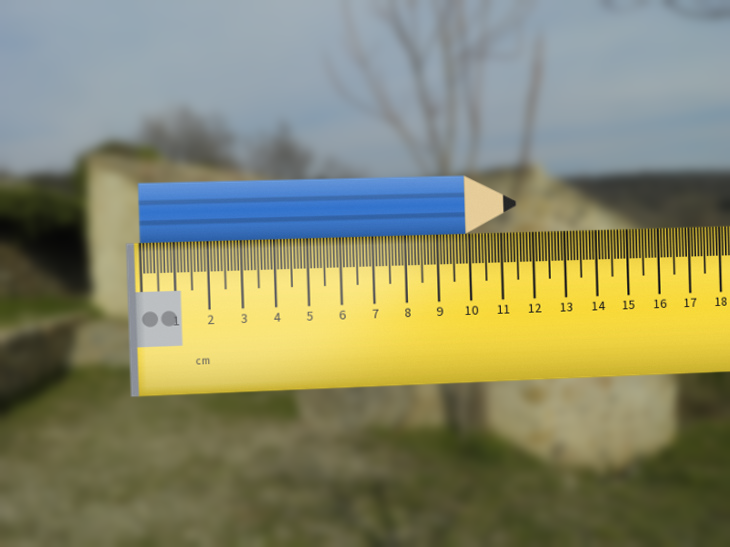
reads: 11.5
